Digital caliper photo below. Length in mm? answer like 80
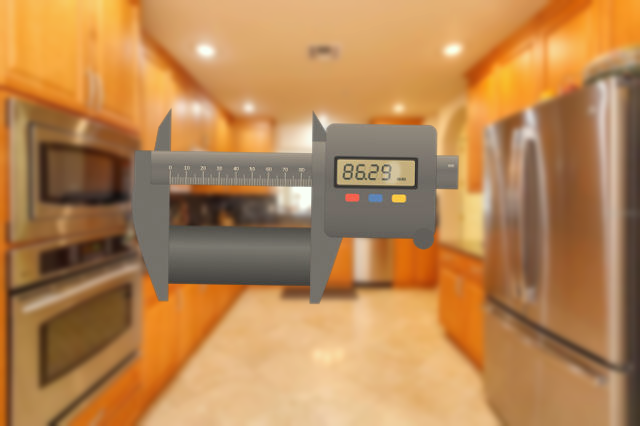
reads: 86.29
